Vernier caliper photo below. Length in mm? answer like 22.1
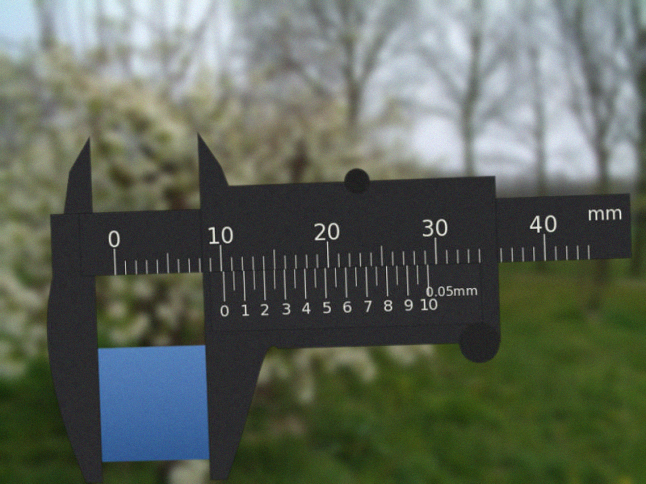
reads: 10.2
